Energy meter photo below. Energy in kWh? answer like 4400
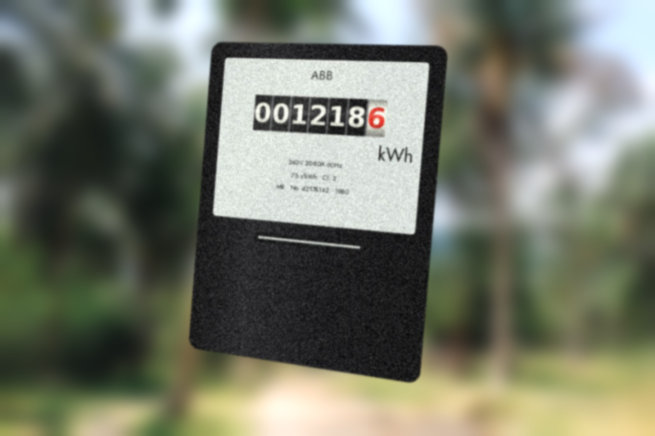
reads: 1218.6
